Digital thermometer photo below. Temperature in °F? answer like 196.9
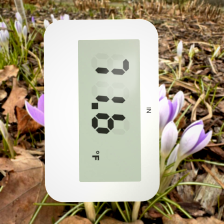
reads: 71.6
